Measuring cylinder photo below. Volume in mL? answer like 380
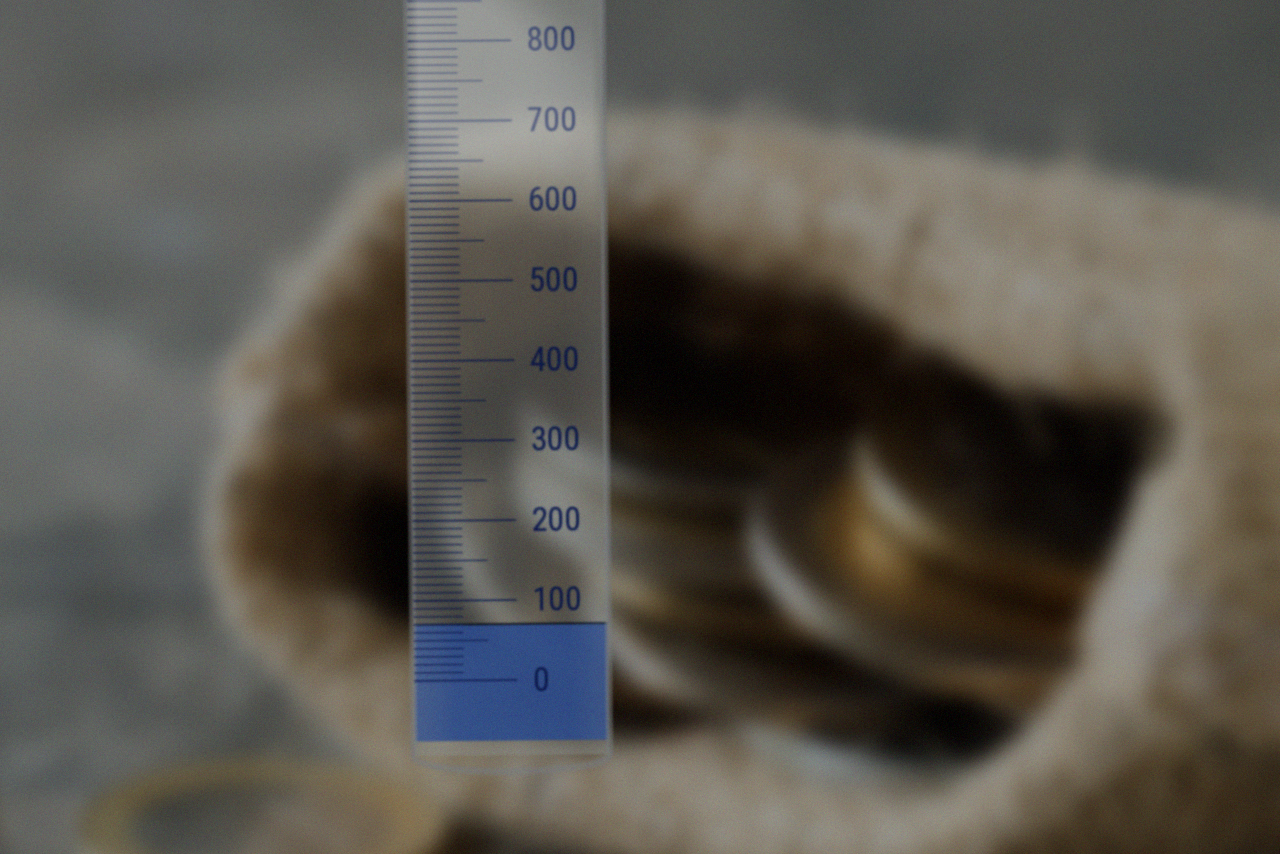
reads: 70
